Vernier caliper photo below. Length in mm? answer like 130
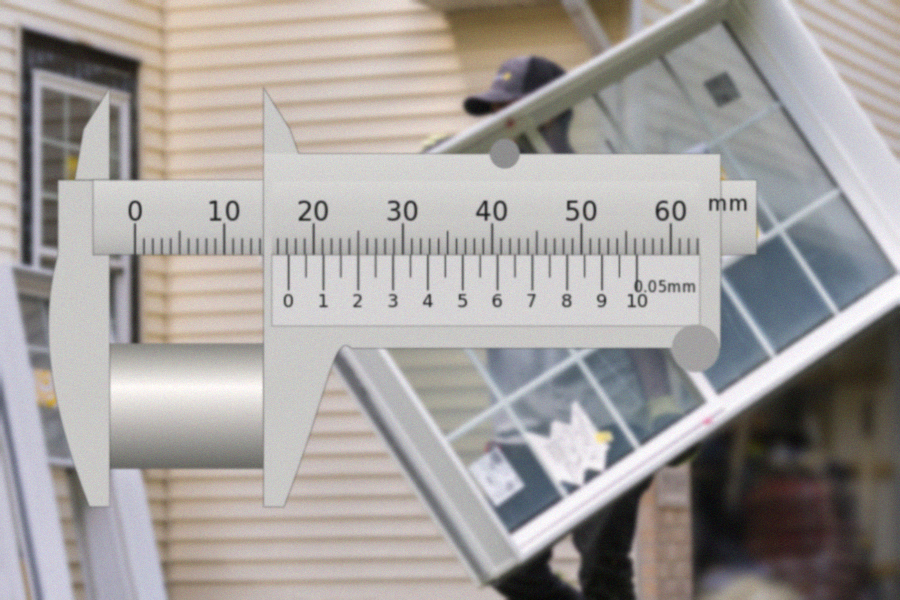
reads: 17.2
